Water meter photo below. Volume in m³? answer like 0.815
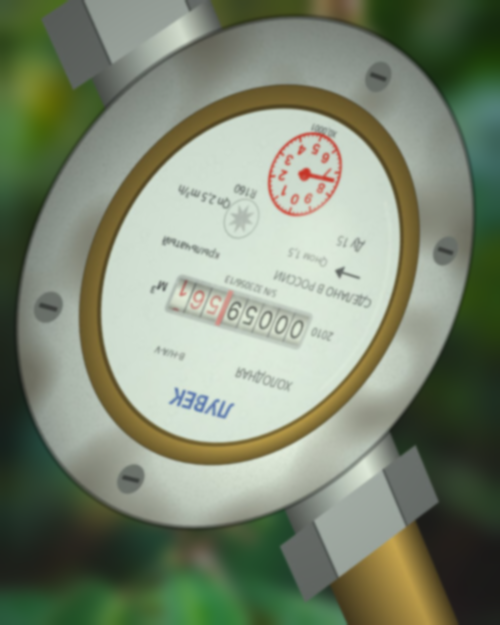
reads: 59.5607
